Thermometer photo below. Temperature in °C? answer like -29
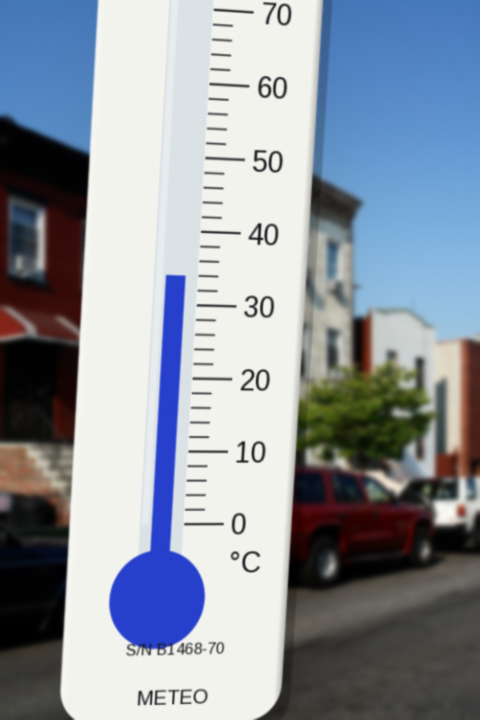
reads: 34
